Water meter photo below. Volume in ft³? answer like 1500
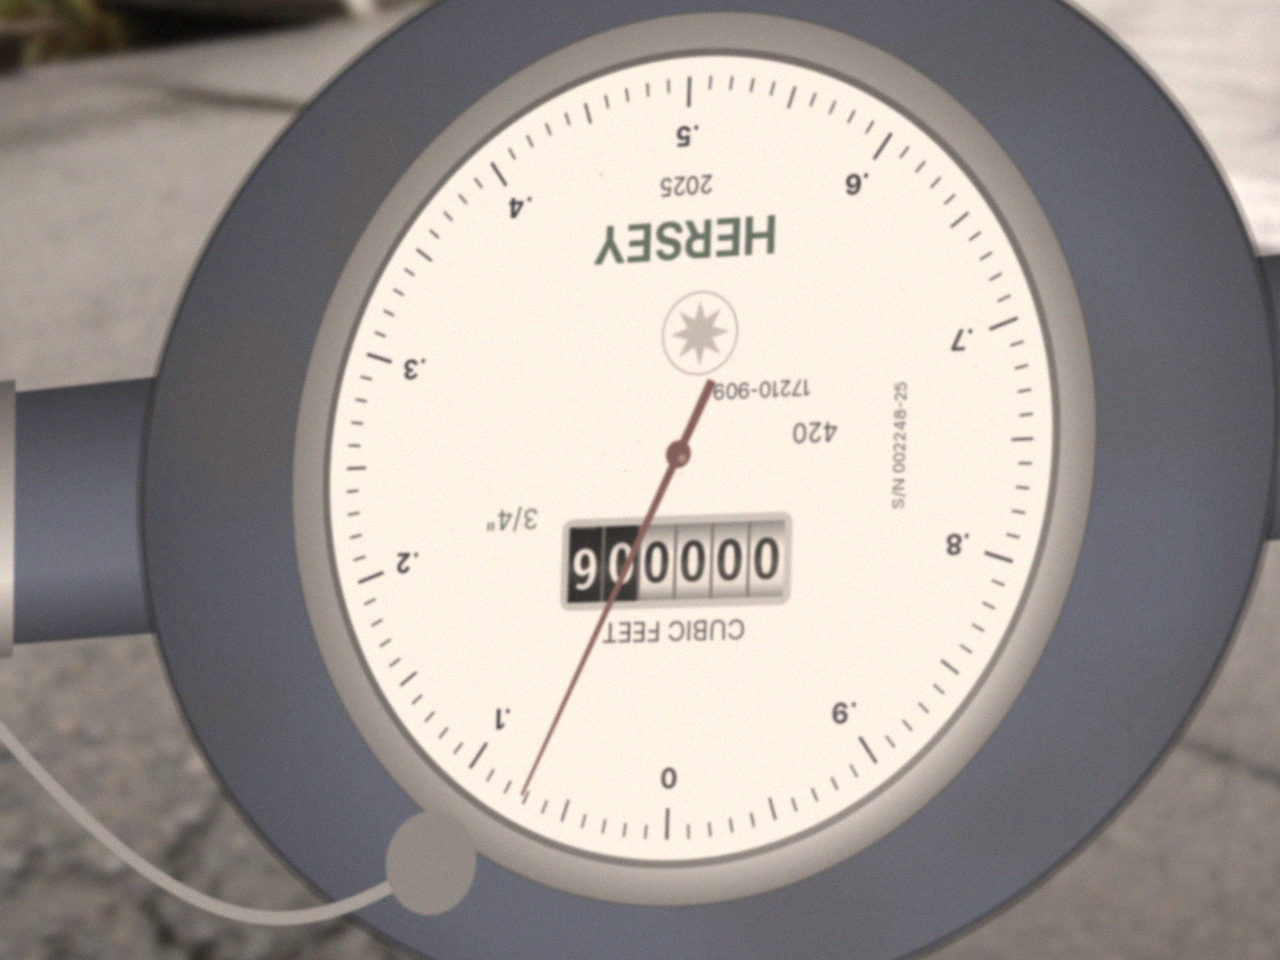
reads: 6.07
